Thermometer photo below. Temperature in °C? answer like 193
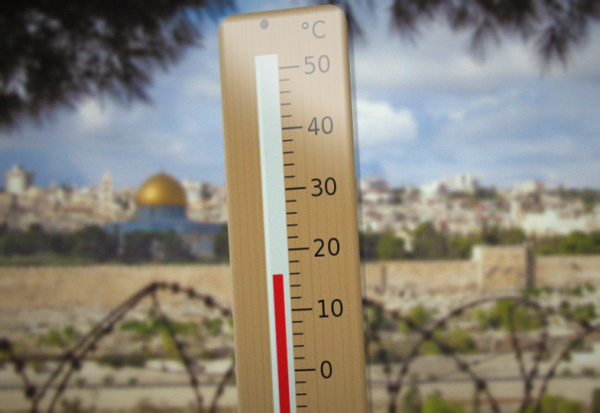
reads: 16
